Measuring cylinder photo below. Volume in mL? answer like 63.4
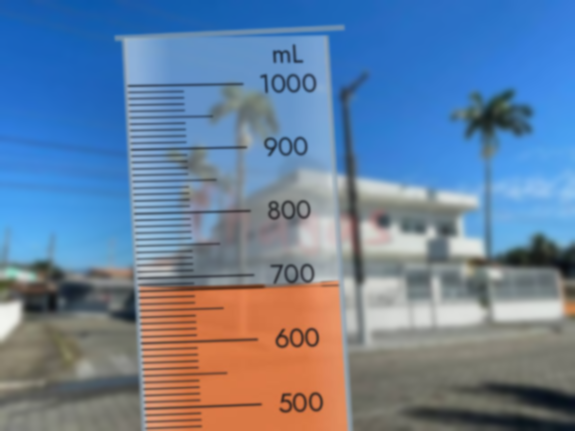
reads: 680
